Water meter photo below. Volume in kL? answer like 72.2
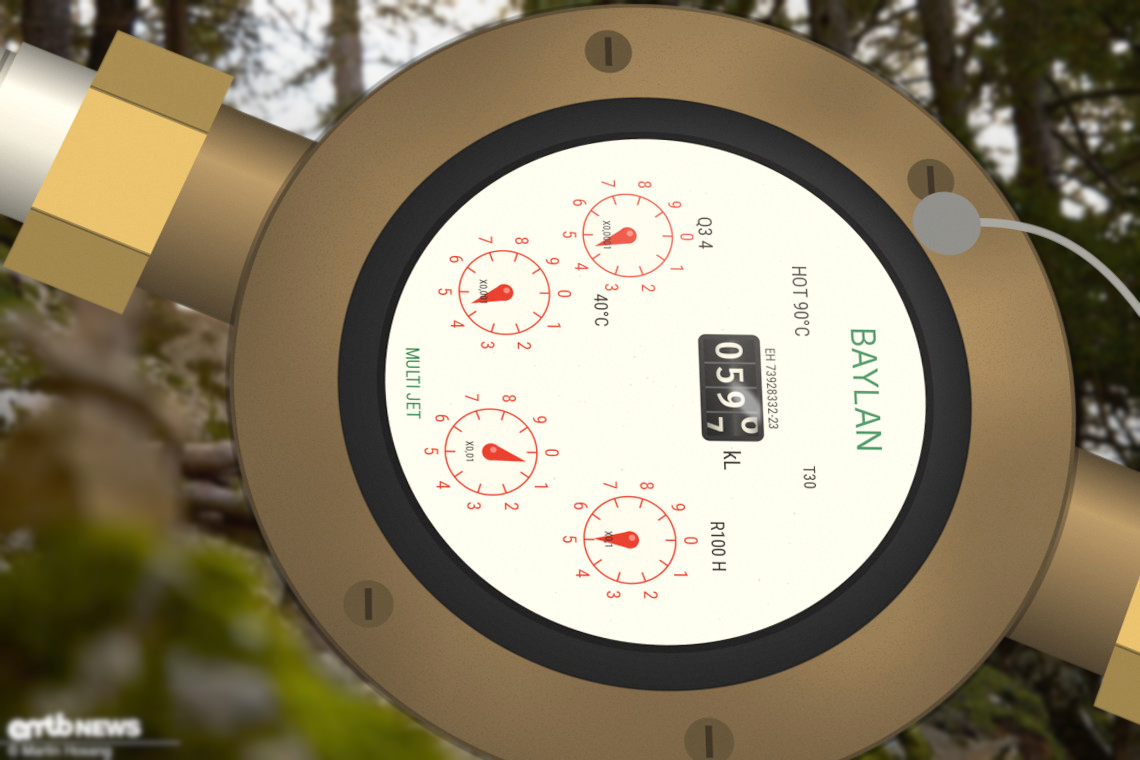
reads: 596.5044
